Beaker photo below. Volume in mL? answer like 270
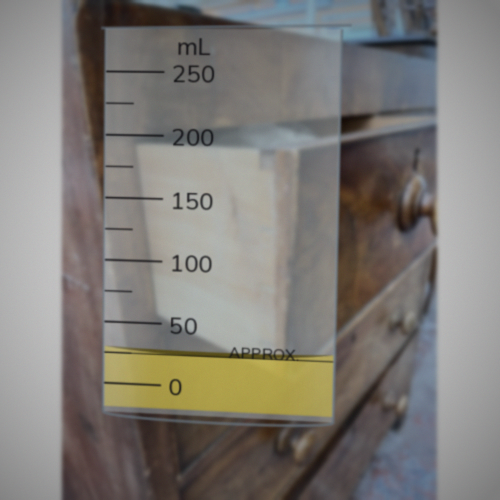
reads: 25
